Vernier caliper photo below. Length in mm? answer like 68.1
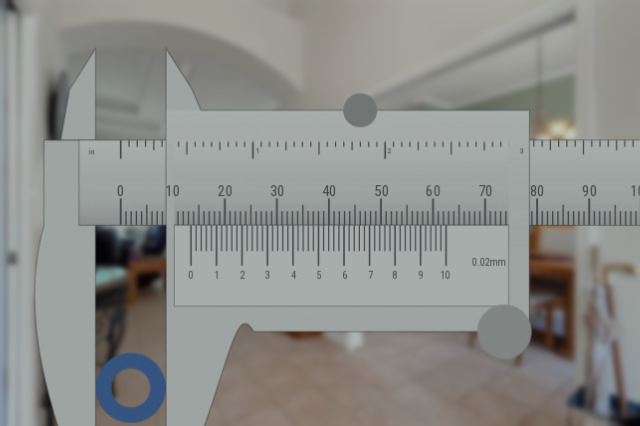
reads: 13.5
